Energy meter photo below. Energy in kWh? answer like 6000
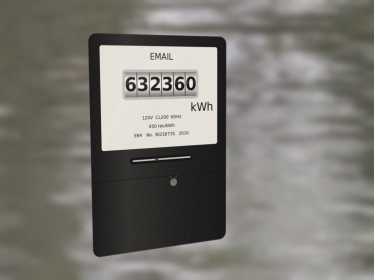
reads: 632360
